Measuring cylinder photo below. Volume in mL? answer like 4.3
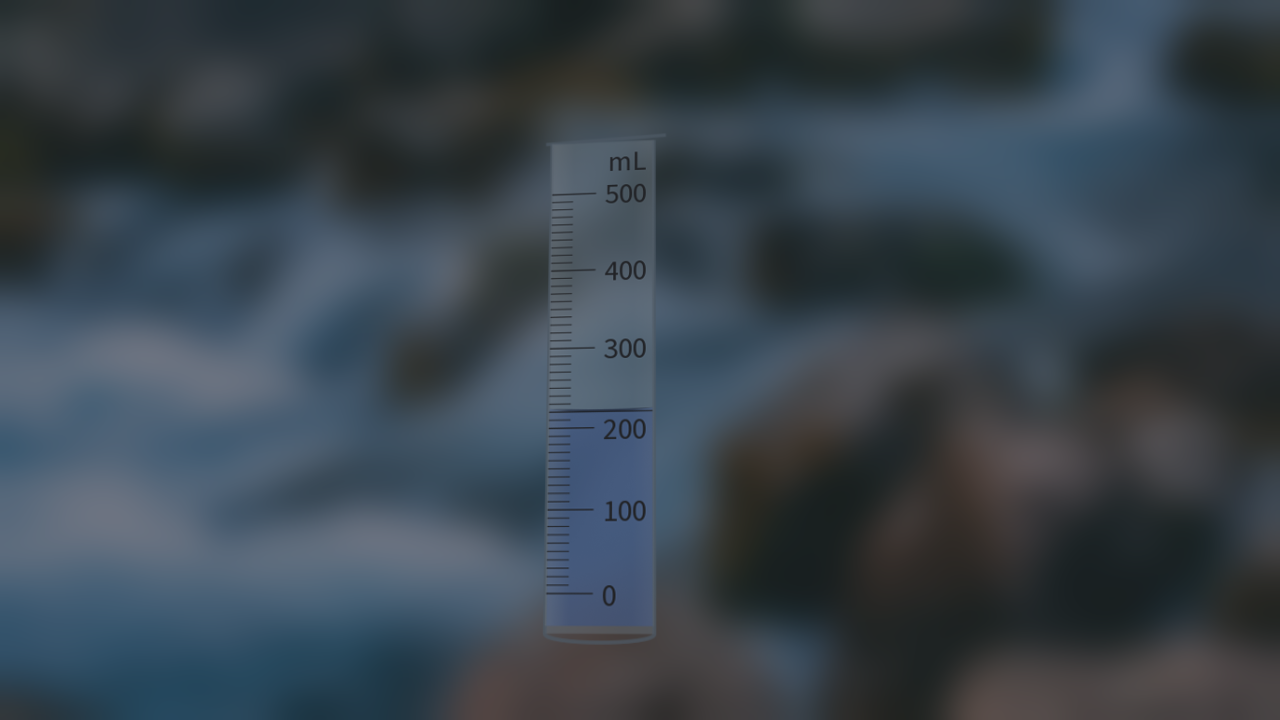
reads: 220
